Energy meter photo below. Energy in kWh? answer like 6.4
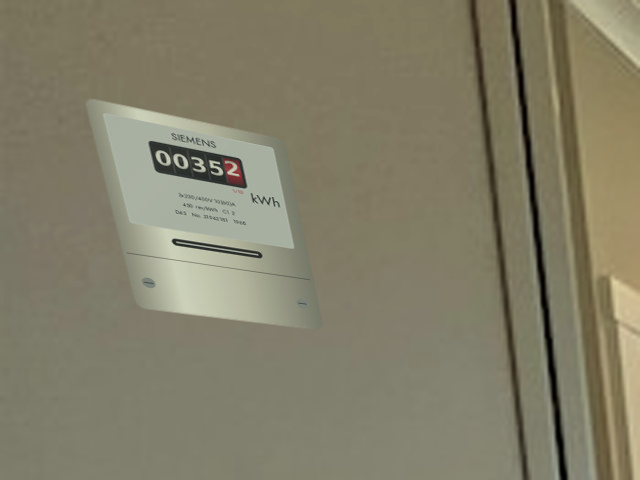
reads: 35.2
